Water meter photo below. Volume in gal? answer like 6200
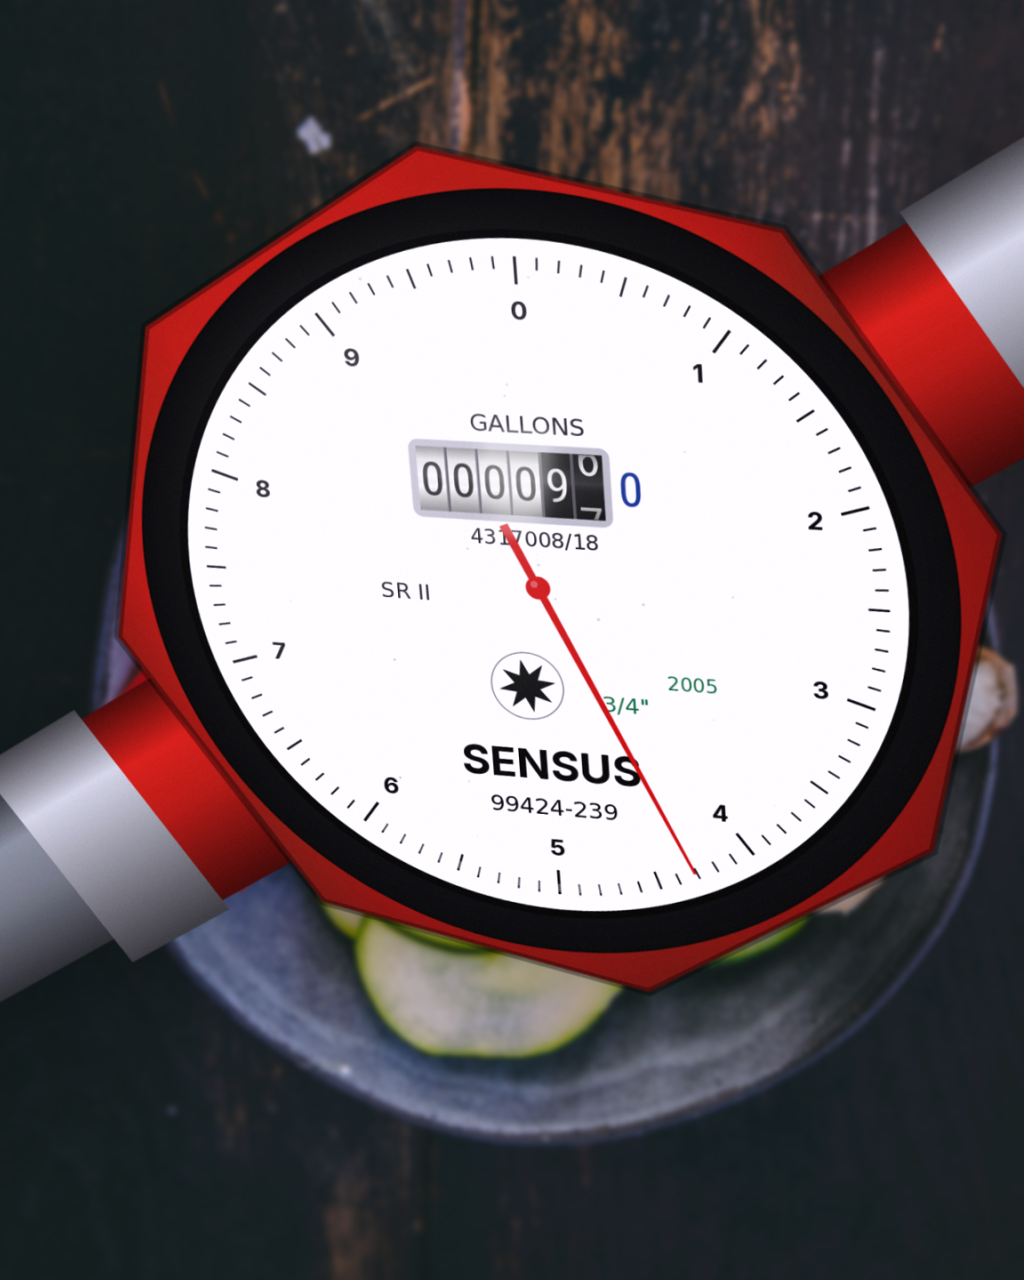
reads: 964.3
